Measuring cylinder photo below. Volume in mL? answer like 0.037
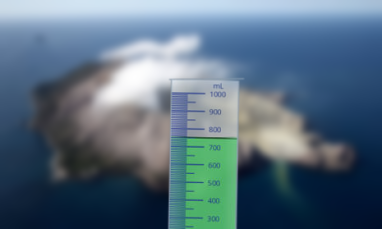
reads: 750
